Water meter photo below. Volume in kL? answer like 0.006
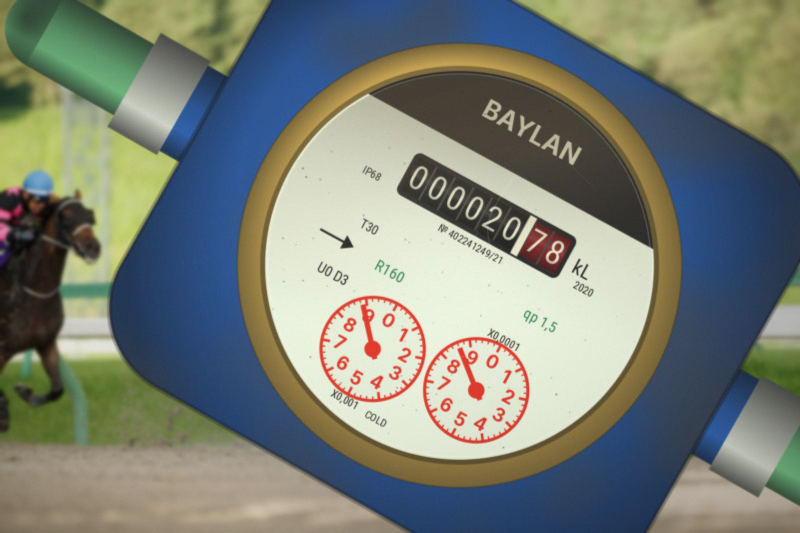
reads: 20.7888
